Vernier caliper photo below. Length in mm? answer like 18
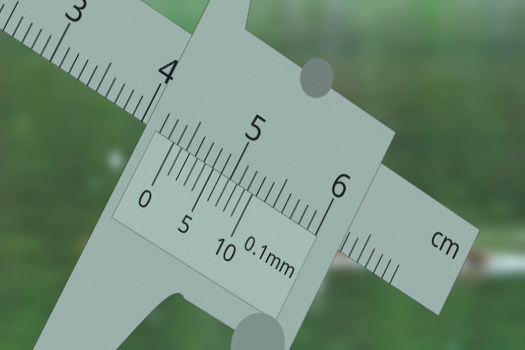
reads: 43.6
